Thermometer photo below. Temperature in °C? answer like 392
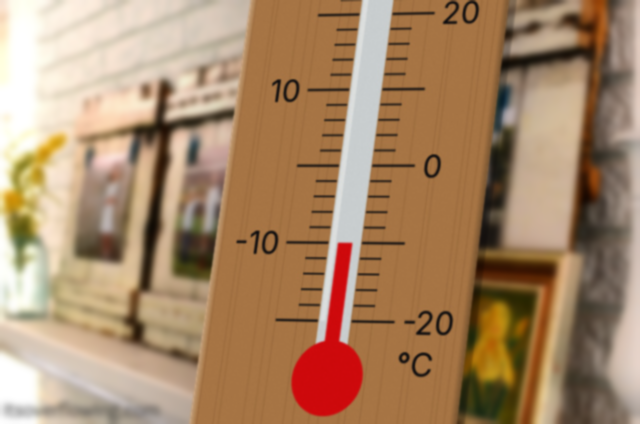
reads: -10
